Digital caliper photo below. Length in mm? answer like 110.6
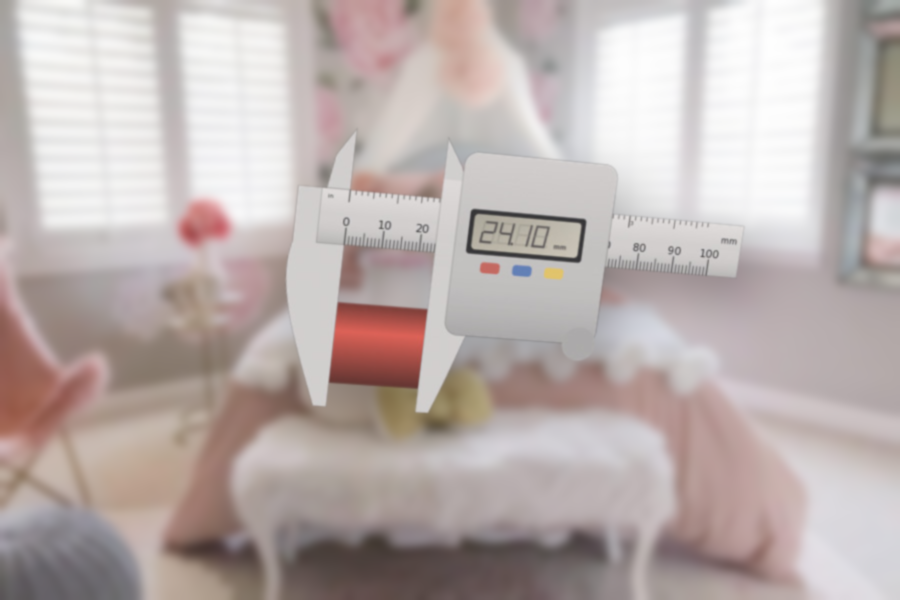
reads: 24.10
